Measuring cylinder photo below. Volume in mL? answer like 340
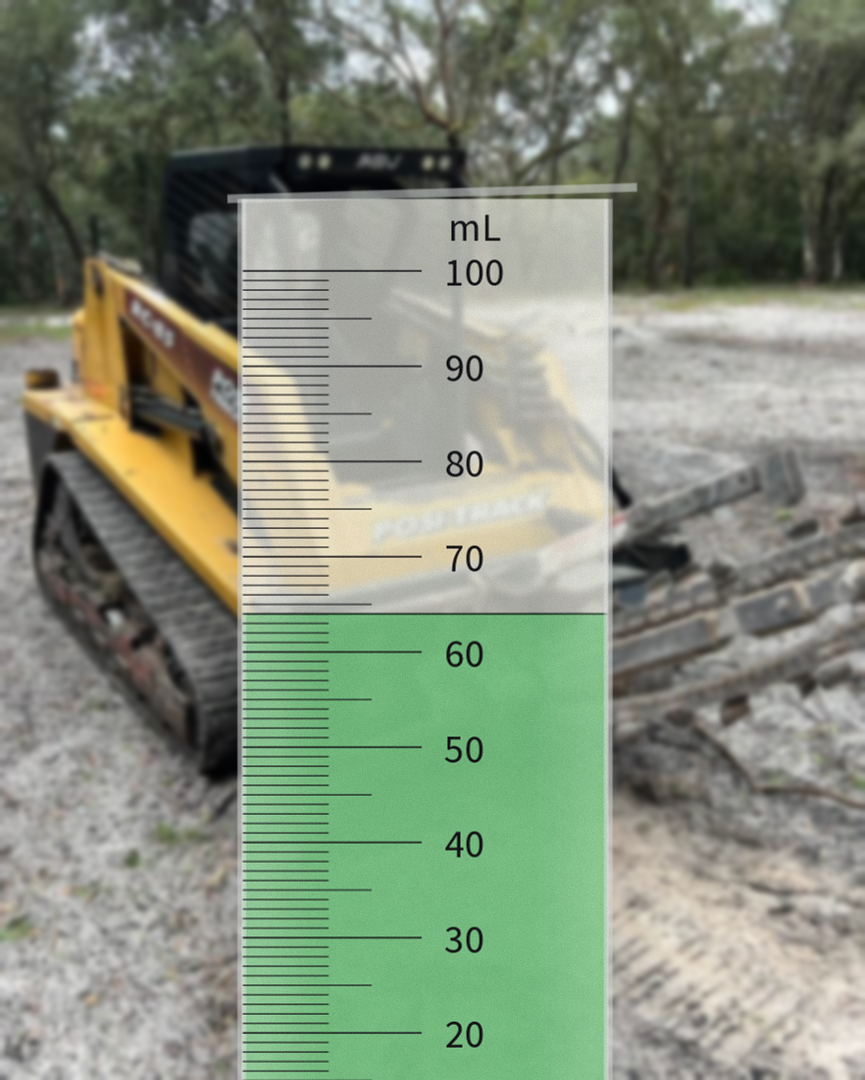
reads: 64
